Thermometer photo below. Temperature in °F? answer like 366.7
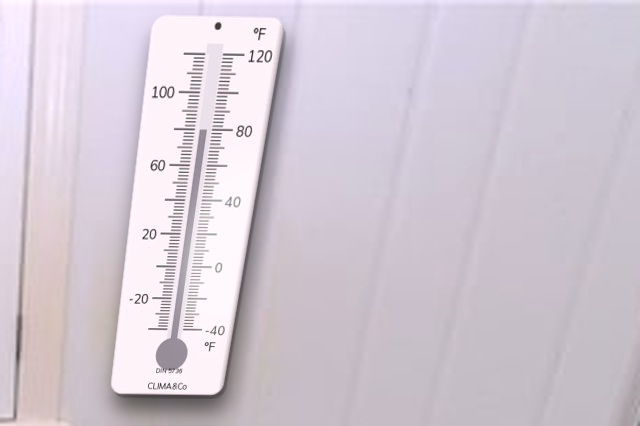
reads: 80
